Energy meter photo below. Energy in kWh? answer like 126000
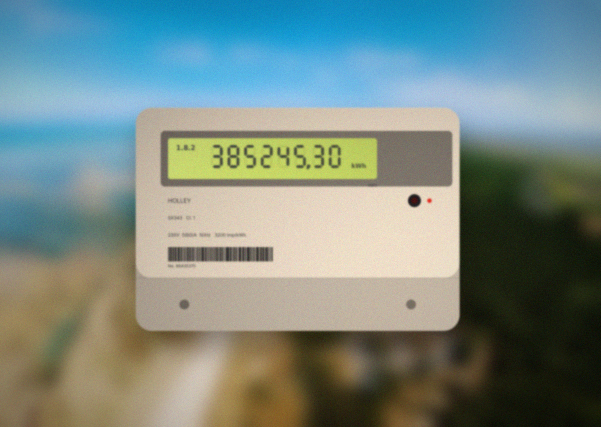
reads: 385245.30
